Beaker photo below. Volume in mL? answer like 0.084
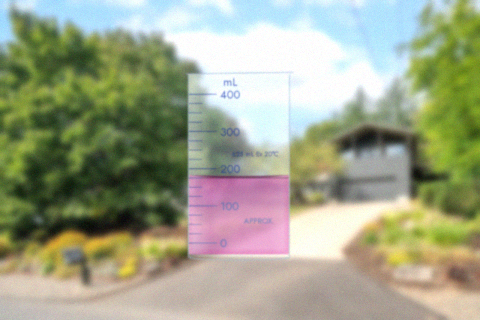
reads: 175
